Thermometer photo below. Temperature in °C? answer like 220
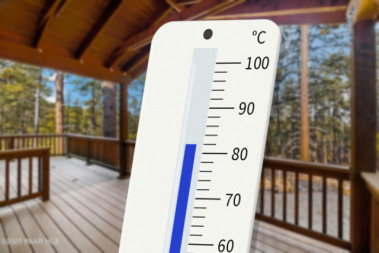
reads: 82
